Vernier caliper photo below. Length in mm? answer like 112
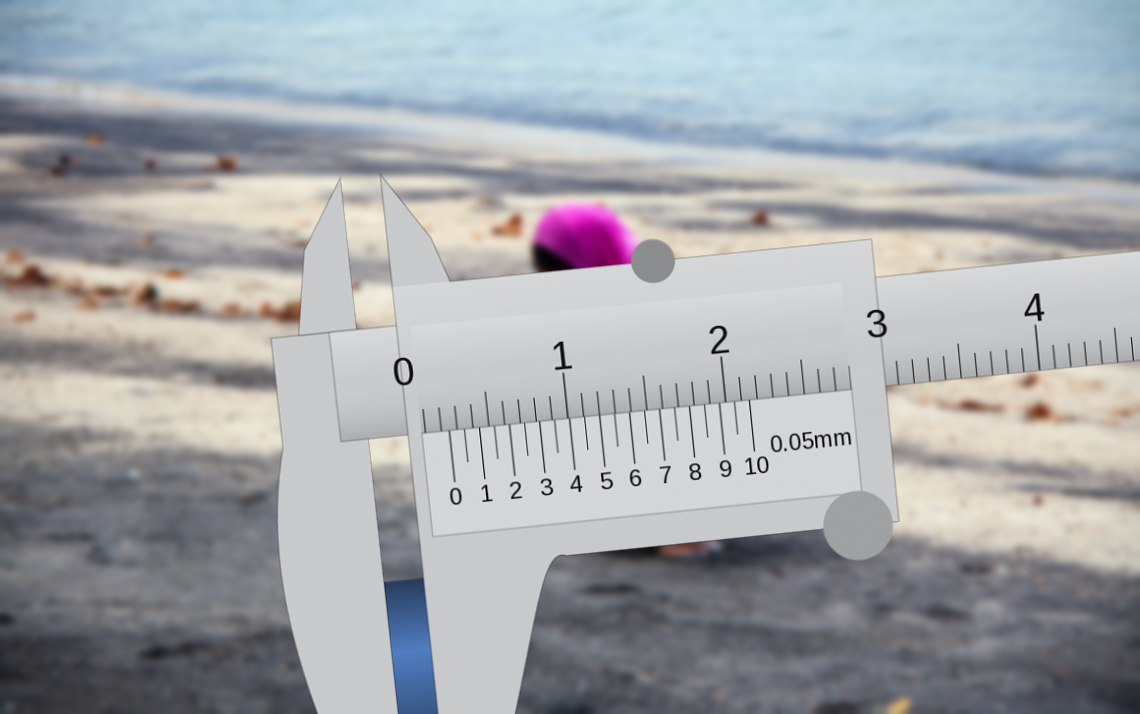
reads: 2.5
